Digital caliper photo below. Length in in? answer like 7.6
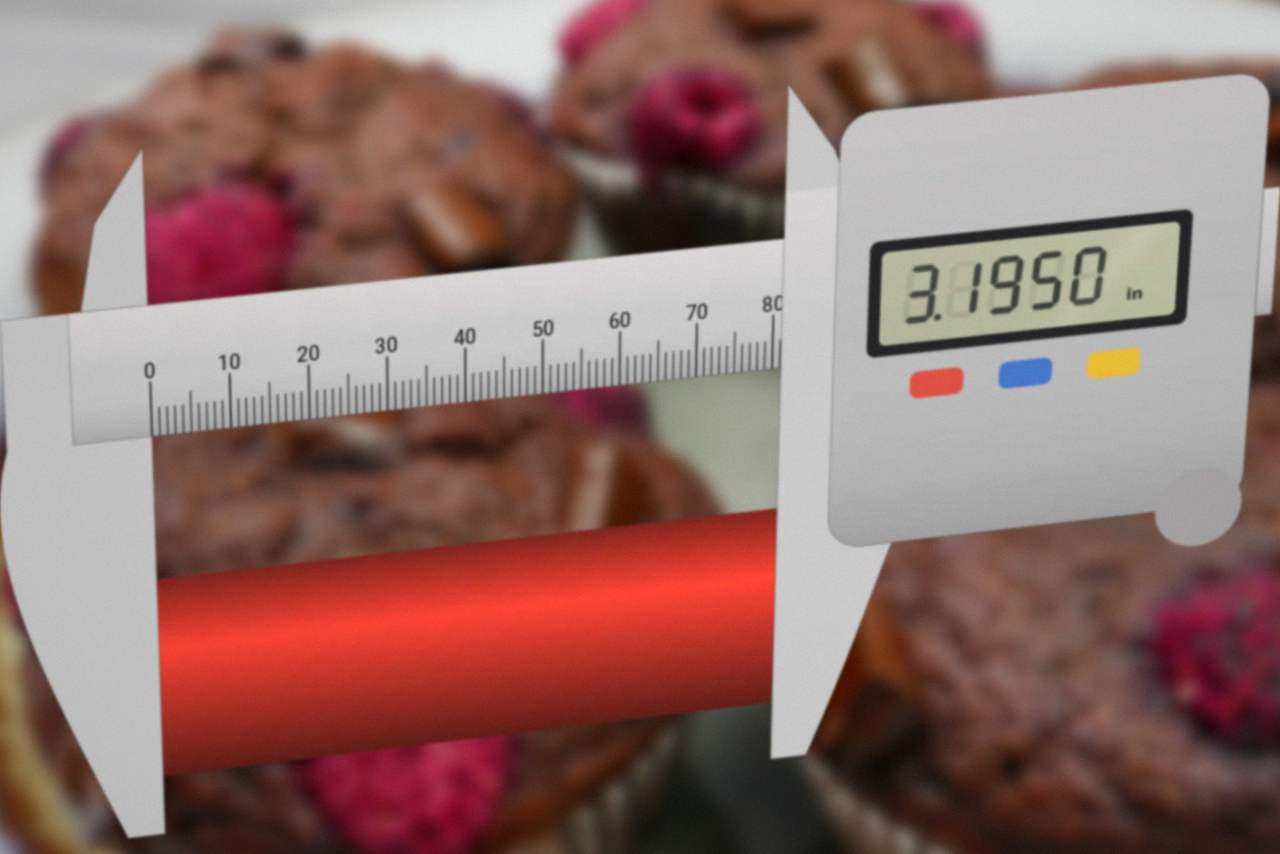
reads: 3.1950
